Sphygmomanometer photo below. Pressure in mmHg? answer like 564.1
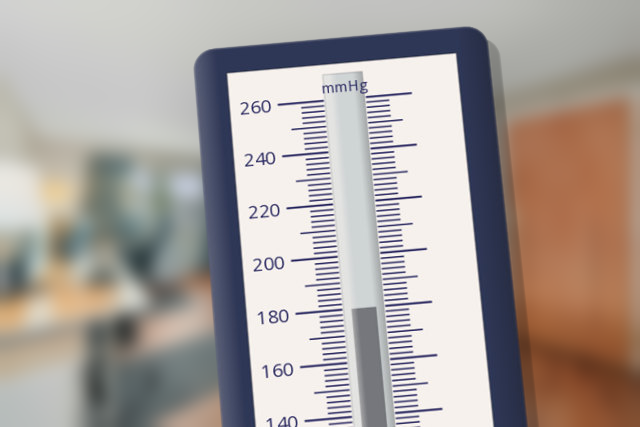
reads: 180
